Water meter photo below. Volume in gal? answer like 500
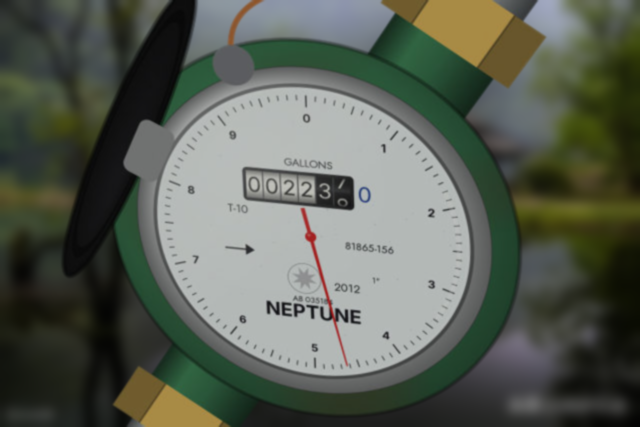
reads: 22374.6
